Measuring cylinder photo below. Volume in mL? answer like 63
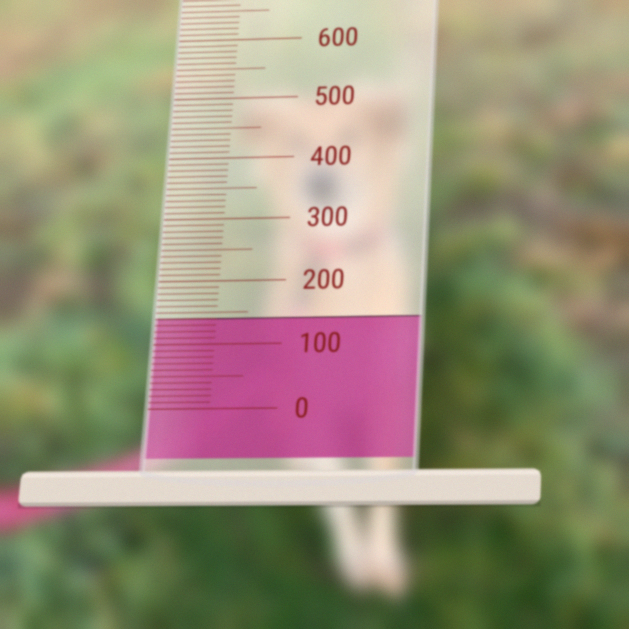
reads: 140
